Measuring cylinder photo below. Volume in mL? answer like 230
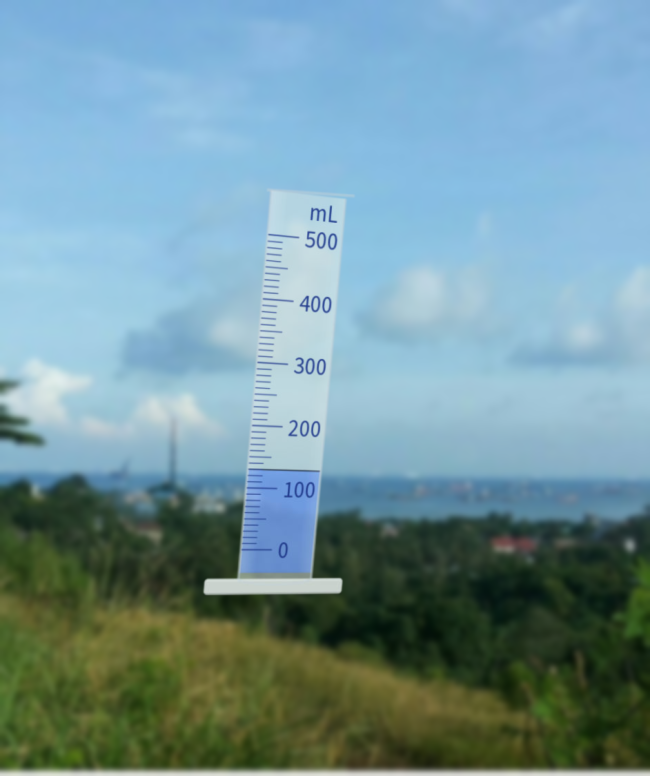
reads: 130
